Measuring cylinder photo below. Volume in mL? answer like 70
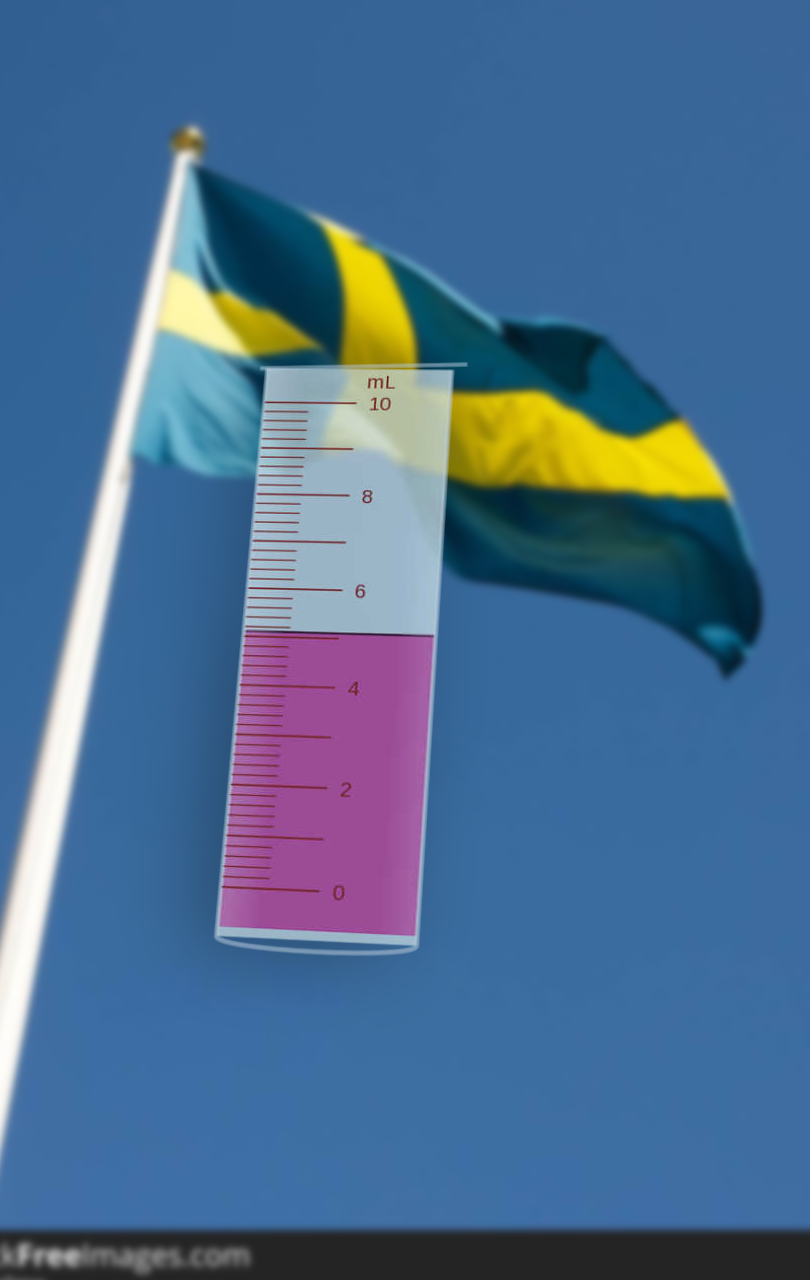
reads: 5.1
